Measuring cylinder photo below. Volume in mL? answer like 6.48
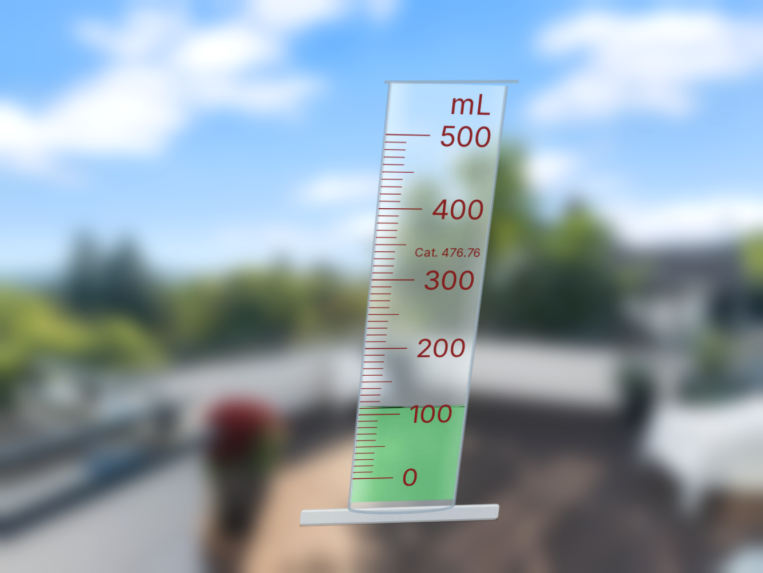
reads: 110
